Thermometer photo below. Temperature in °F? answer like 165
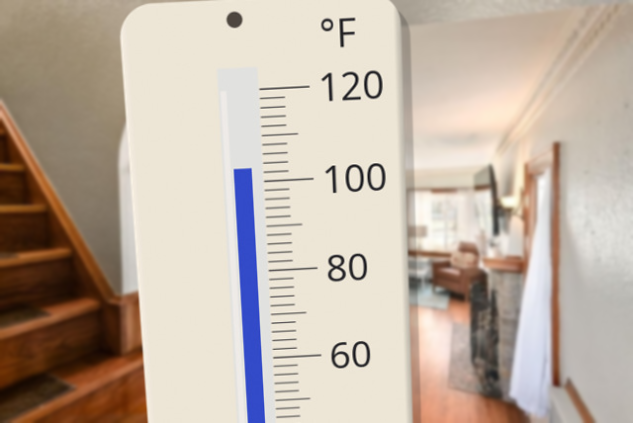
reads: 103
